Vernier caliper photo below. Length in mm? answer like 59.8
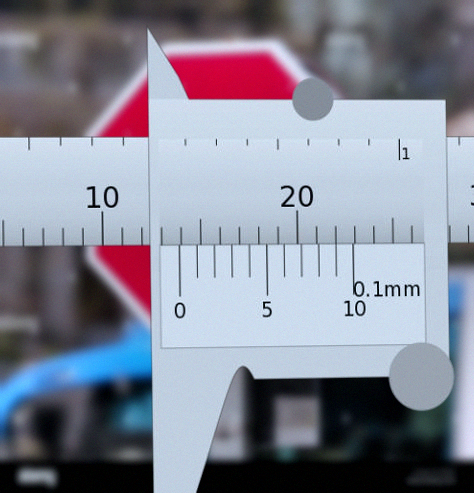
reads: 13.9
